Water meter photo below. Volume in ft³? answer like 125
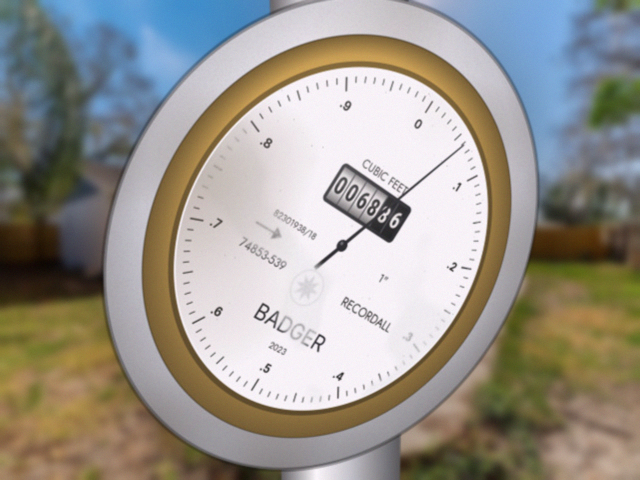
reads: 6886.06
